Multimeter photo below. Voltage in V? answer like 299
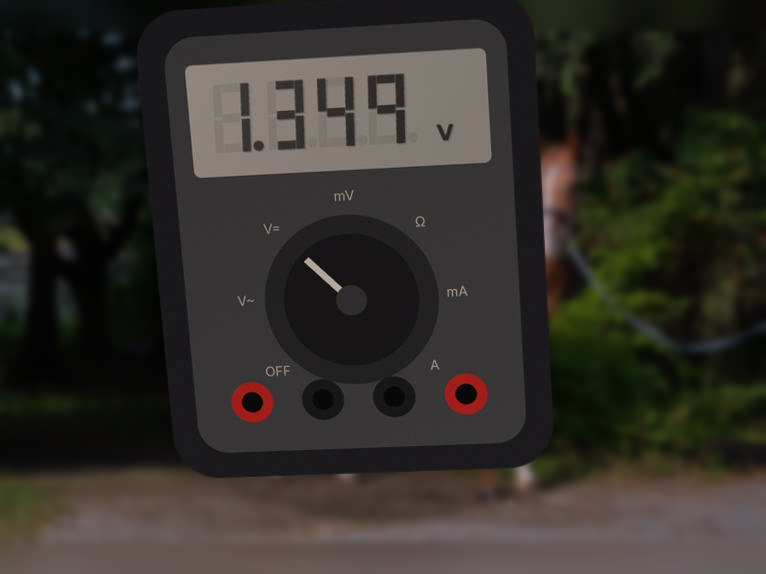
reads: 1.349
